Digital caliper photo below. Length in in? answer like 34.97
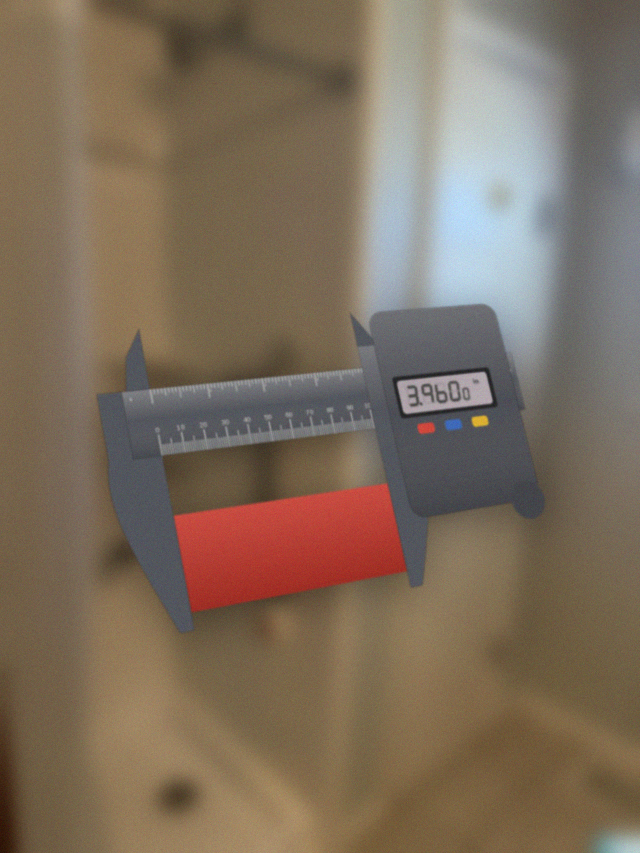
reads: 3.9600
